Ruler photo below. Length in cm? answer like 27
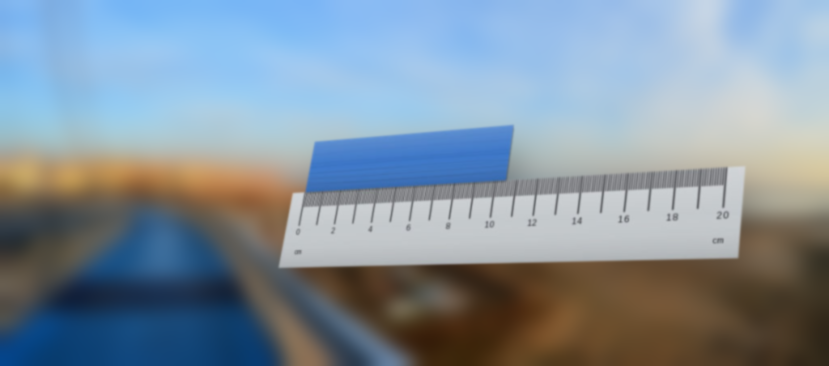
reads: 10.5
